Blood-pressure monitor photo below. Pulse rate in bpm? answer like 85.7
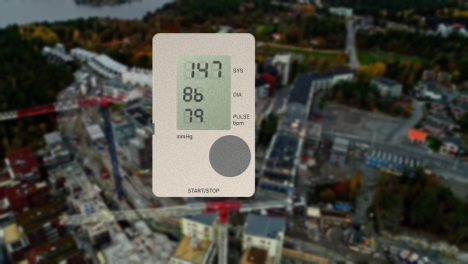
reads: 79
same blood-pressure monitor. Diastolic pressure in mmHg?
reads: 86
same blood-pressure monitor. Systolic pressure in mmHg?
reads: 147
